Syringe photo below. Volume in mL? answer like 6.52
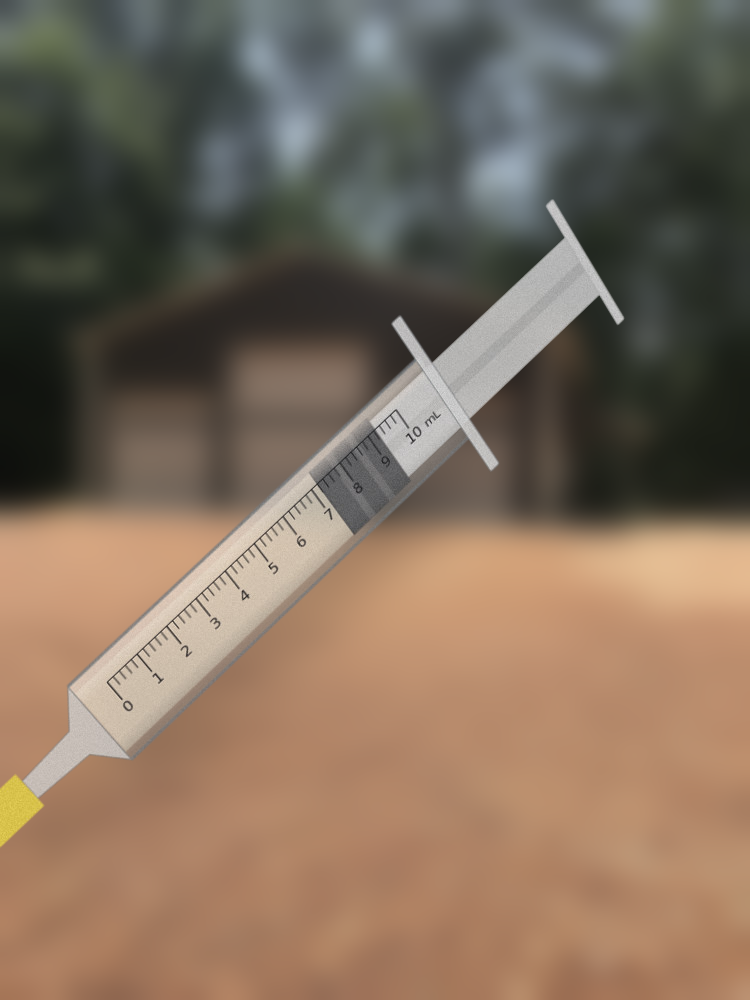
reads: 7.2
